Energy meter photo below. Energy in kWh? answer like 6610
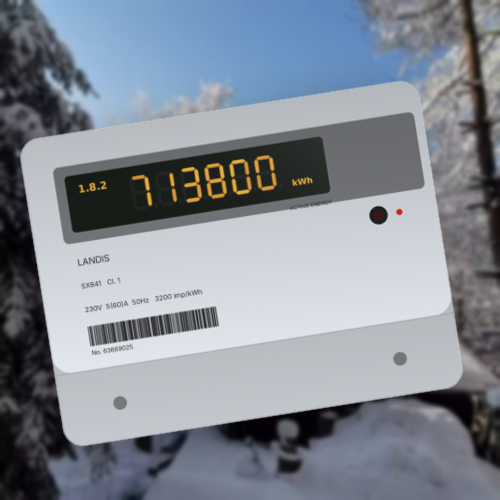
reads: 713800
